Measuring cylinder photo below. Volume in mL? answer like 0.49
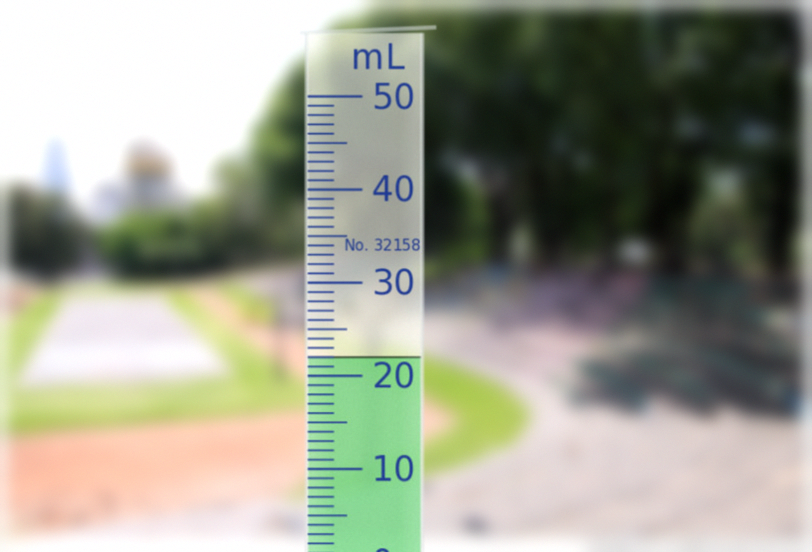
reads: 22
